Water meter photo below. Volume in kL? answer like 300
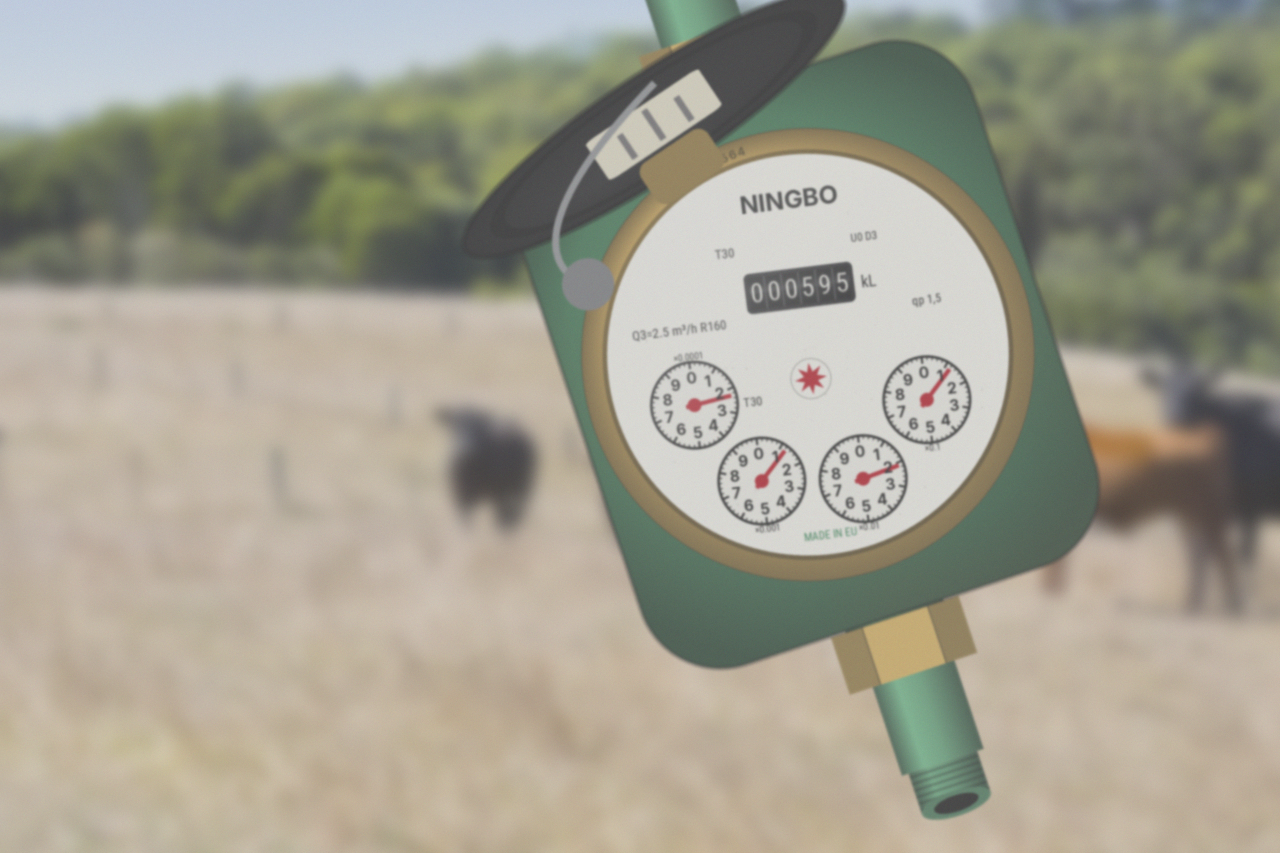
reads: 595.1212
